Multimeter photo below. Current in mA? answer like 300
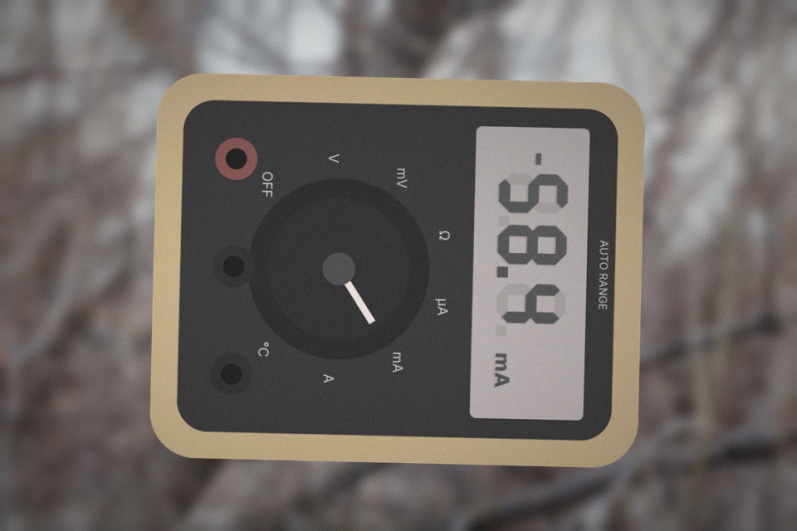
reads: -58.4
